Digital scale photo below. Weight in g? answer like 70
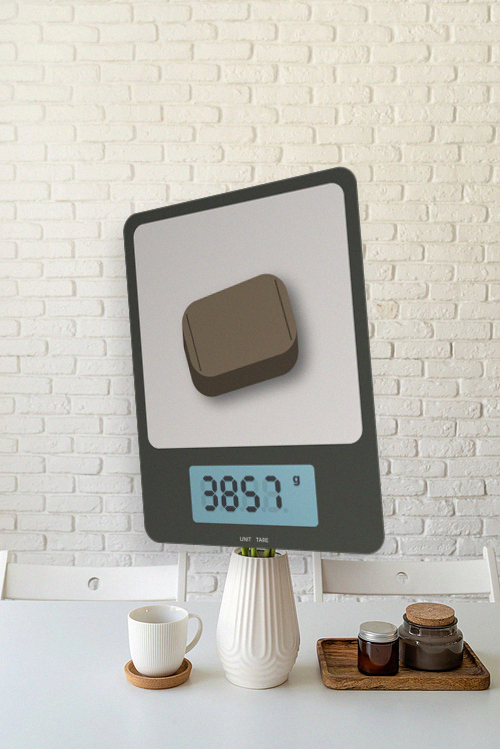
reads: 3857
